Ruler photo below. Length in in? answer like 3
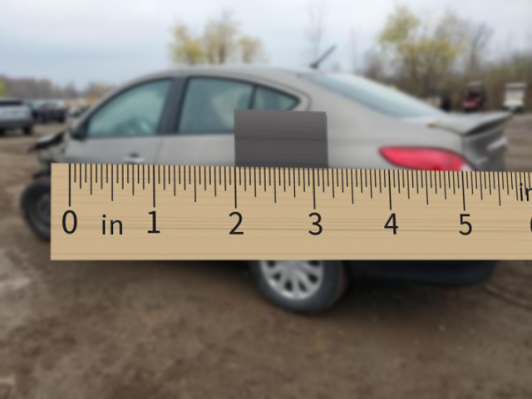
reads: 1.1875
